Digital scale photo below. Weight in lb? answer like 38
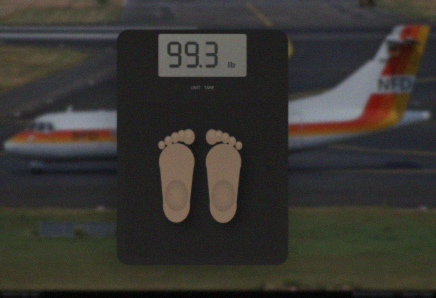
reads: 99.3
